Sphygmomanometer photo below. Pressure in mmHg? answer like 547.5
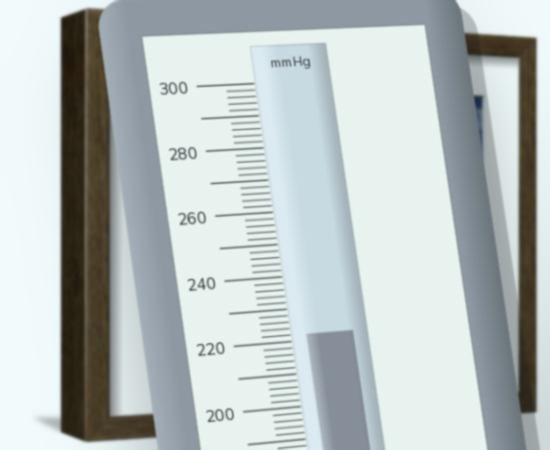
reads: 222
